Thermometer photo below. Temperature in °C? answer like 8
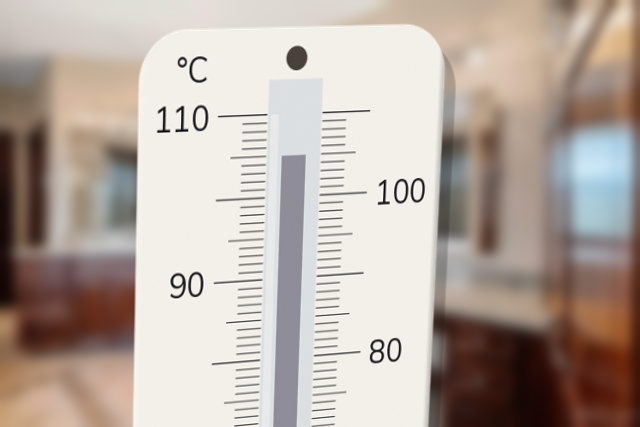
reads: 105
